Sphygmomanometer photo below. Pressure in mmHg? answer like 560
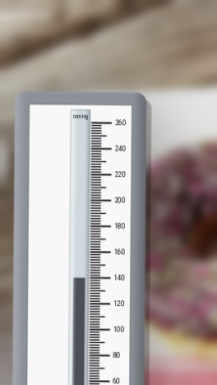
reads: 140
